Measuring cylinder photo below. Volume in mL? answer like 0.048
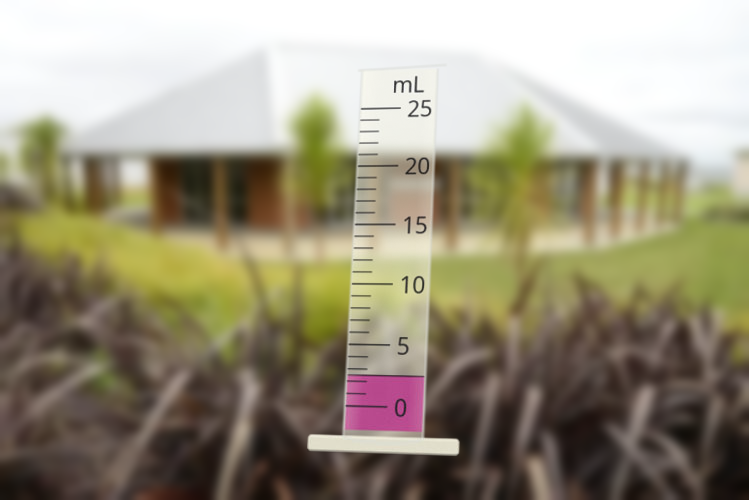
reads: 2.5
